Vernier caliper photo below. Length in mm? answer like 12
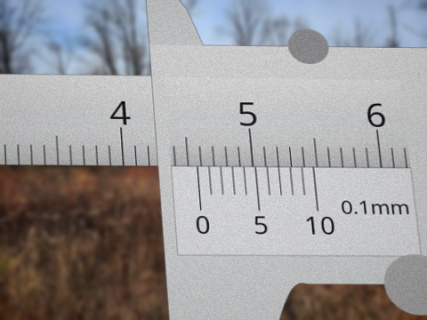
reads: 45.7
